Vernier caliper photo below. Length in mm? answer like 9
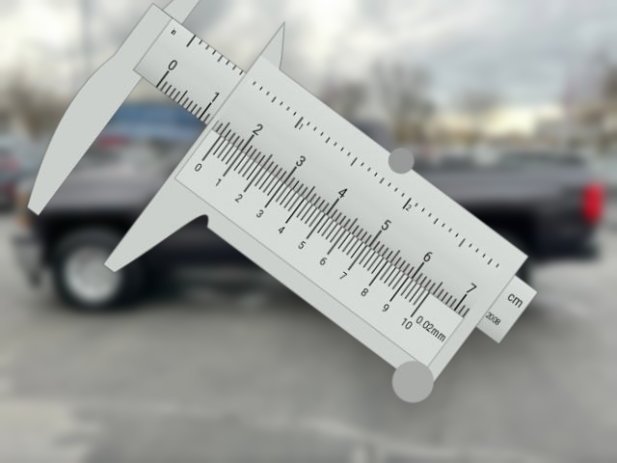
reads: 15.2
